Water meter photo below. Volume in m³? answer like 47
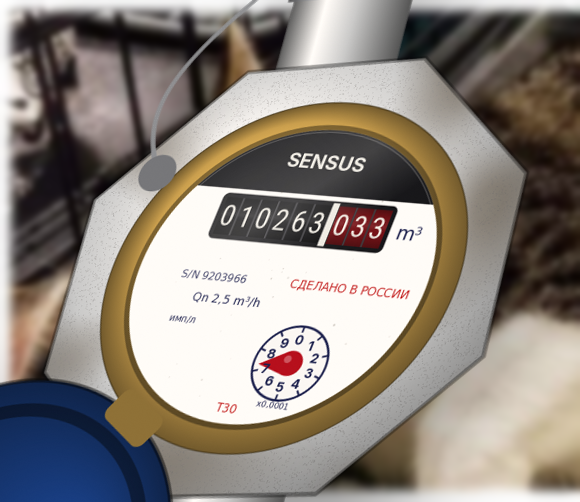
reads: 10263.0337
